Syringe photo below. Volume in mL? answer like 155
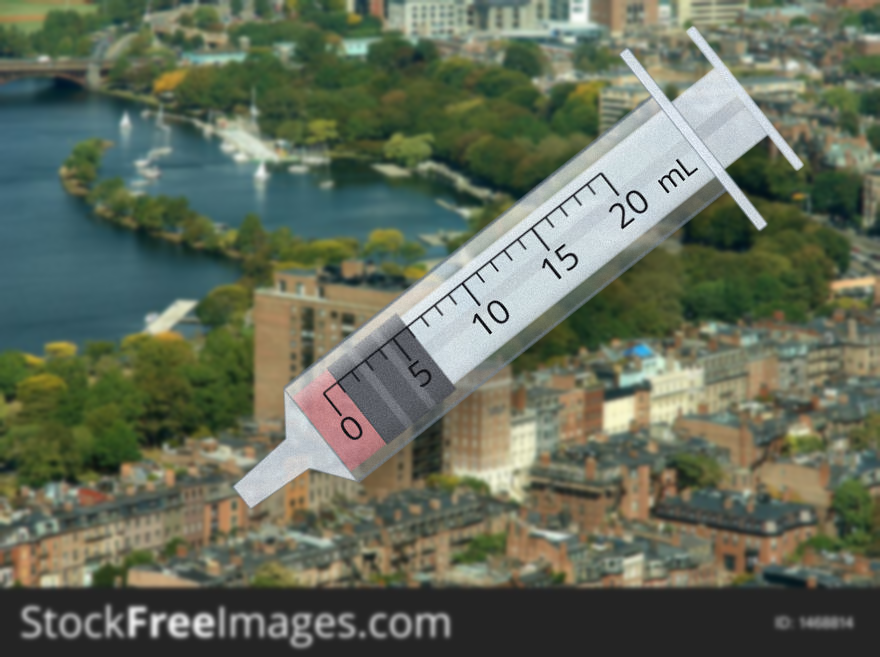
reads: 1
